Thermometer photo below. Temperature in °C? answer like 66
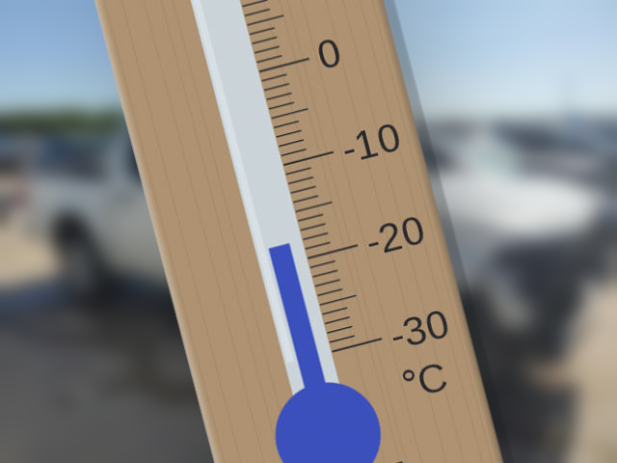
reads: -18
